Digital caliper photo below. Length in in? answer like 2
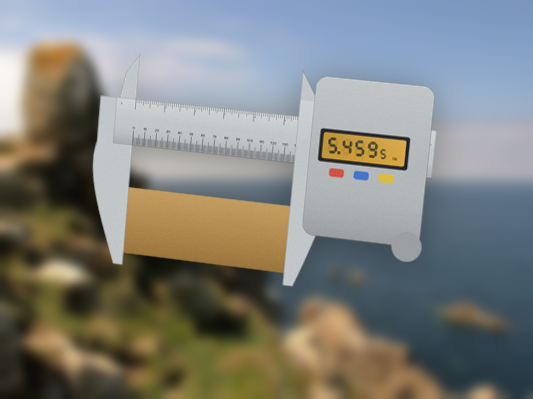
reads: 5.4595
